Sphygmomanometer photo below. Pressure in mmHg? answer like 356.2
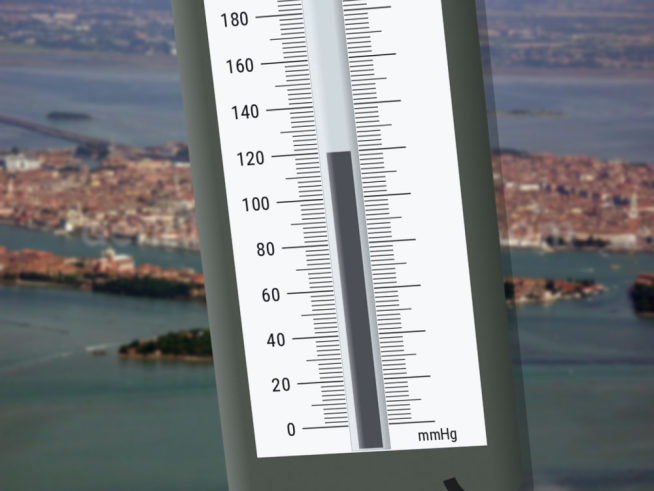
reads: 120
